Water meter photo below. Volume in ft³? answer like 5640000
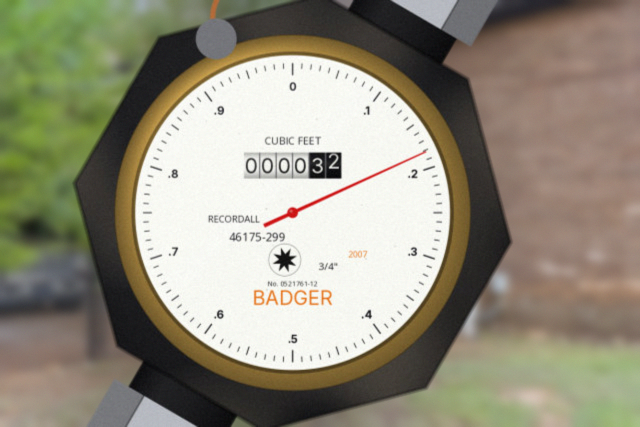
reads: 32.18
